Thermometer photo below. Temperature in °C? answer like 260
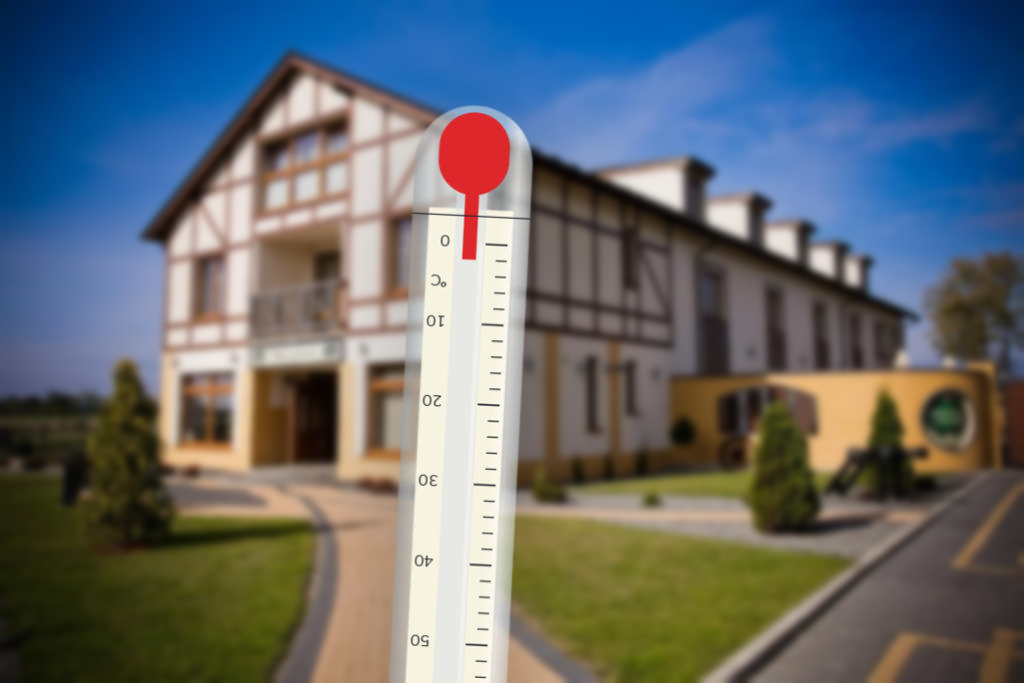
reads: 2
